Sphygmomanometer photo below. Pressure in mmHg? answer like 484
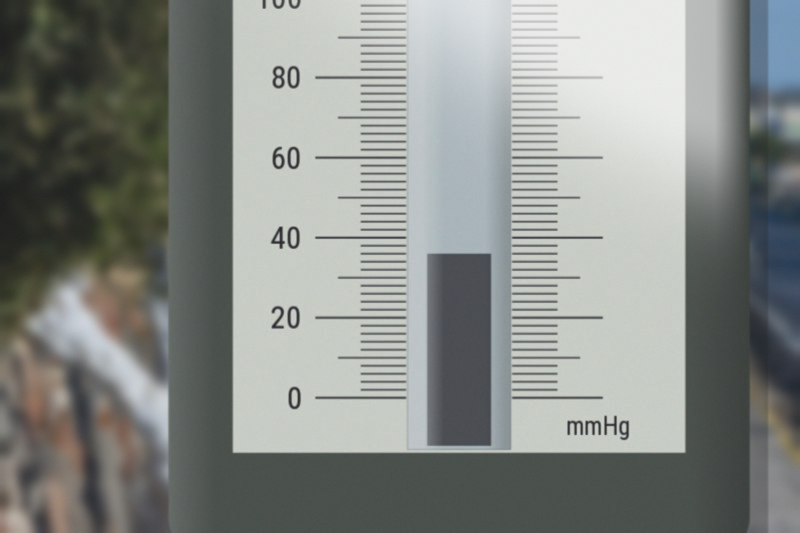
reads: 36
